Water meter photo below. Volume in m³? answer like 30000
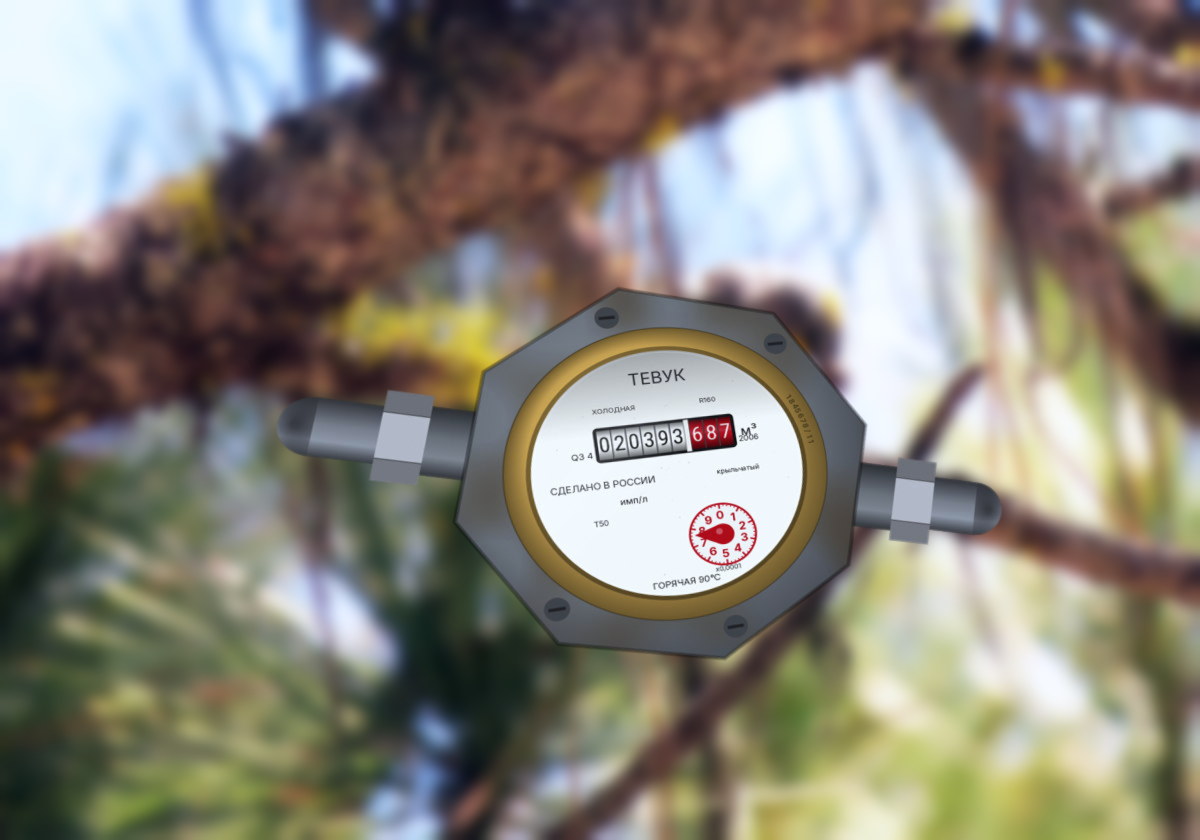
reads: 20393.6877
